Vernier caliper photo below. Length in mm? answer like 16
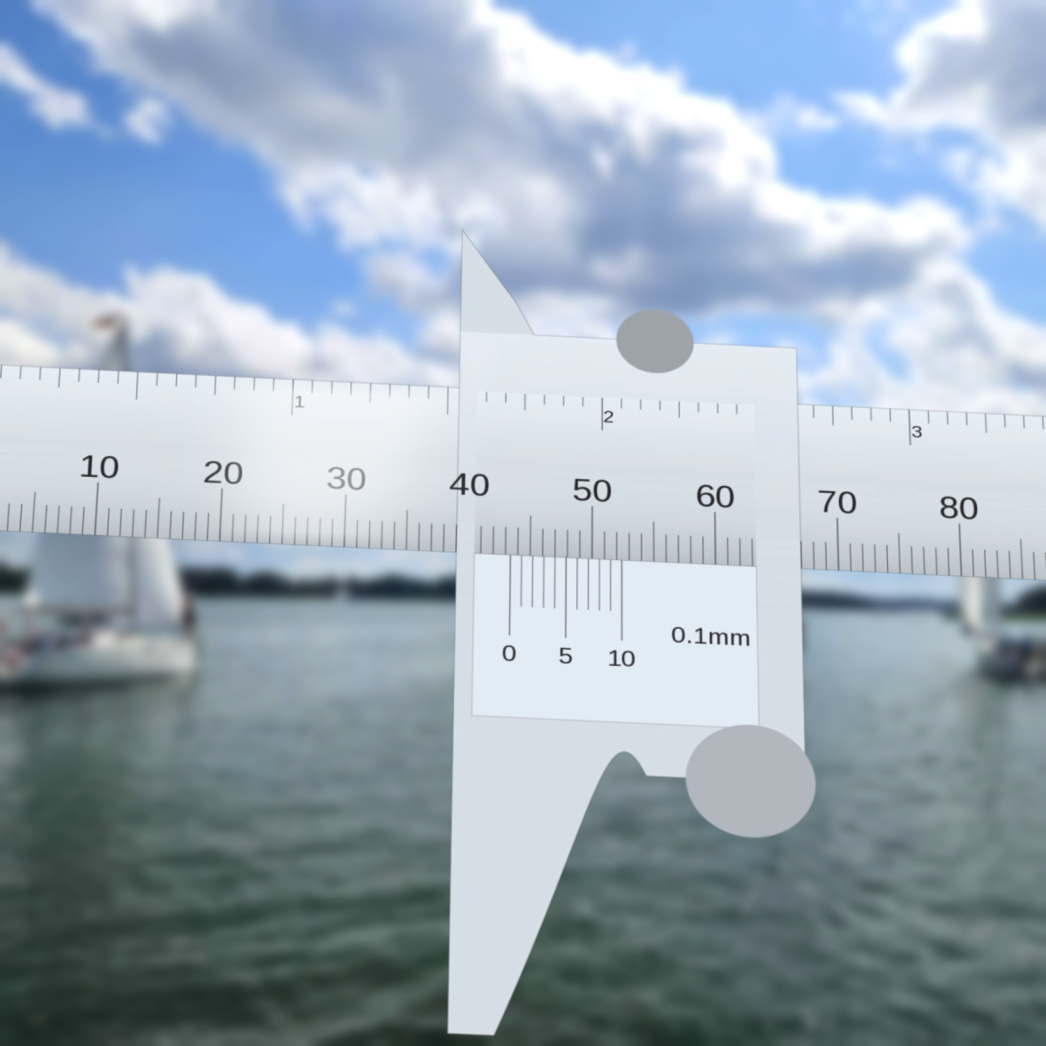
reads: 43.4
